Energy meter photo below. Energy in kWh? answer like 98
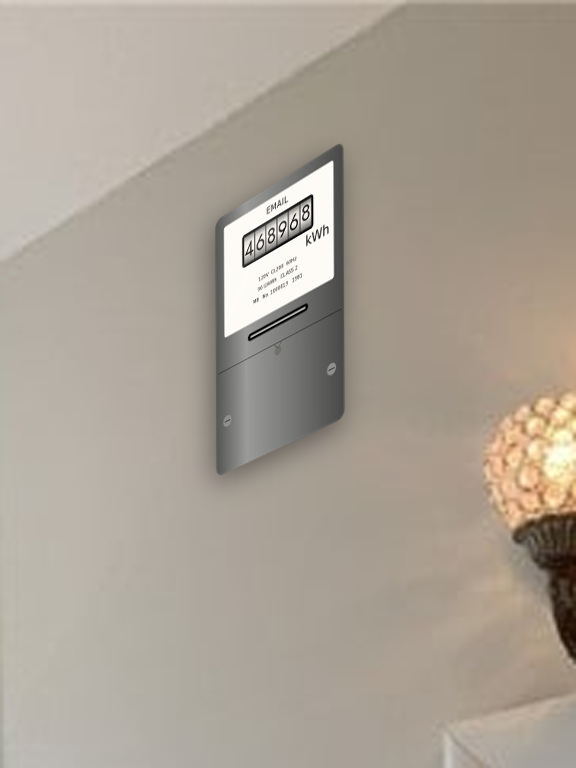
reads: 468968
